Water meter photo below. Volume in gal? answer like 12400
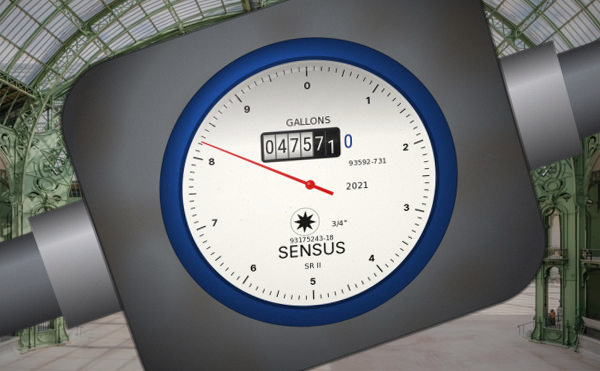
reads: 475708.2
